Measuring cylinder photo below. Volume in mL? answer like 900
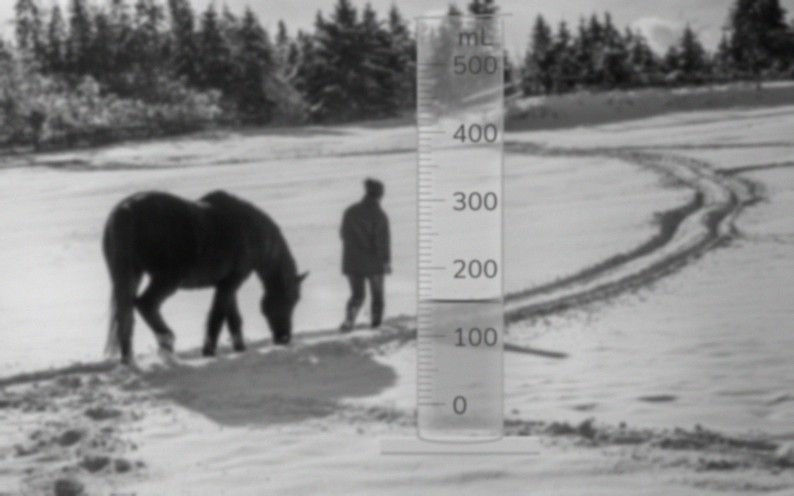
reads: 150
